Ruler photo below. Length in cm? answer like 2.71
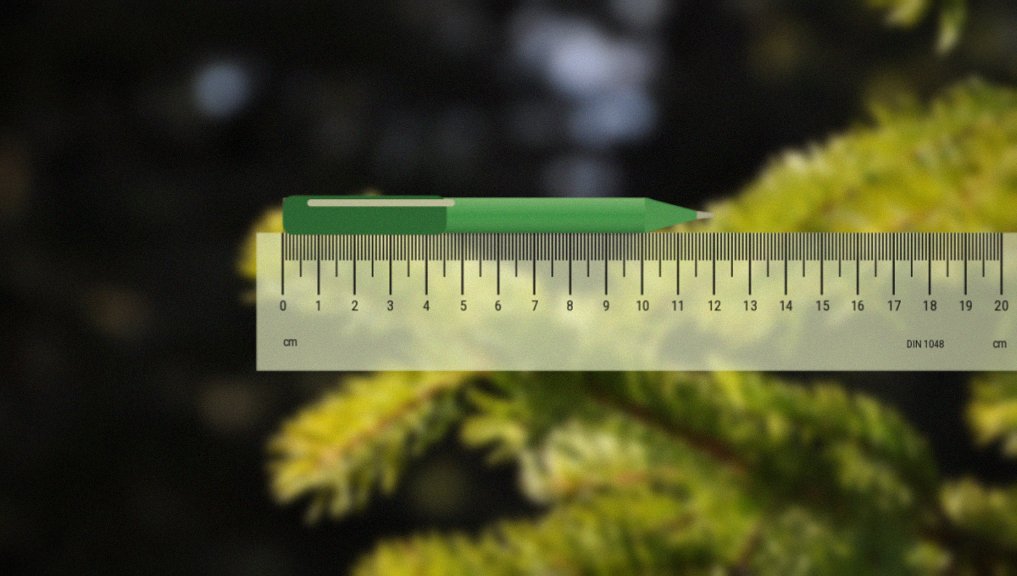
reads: 12
